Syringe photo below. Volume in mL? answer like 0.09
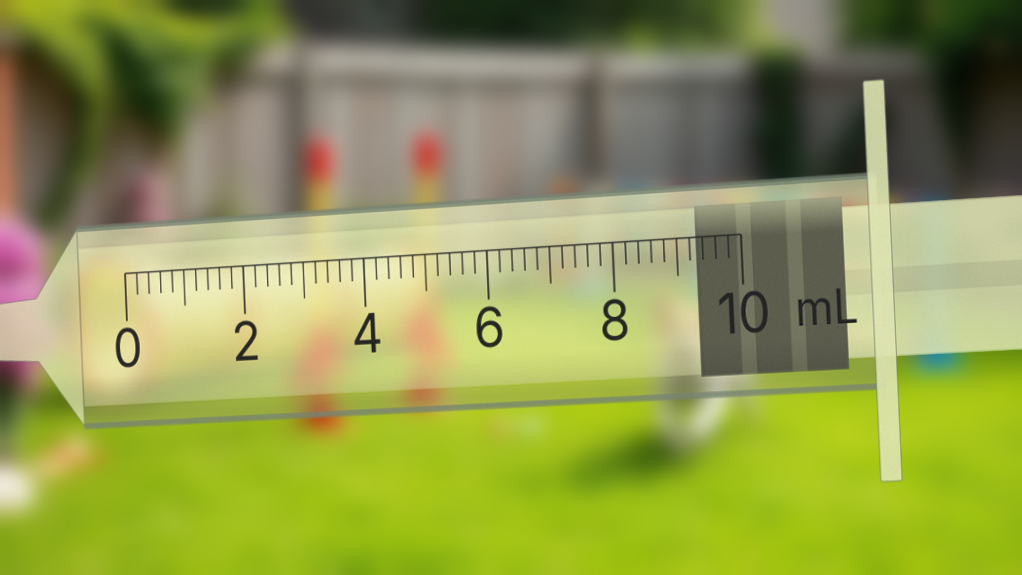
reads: 9.3
